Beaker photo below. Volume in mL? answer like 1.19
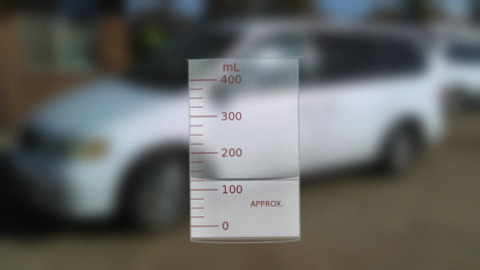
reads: 125
